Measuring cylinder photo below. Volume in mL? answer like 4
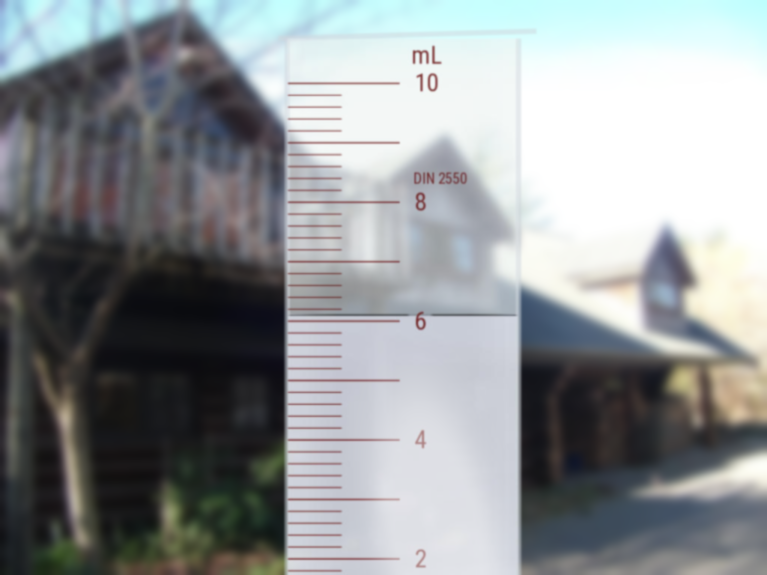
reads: 6.1
